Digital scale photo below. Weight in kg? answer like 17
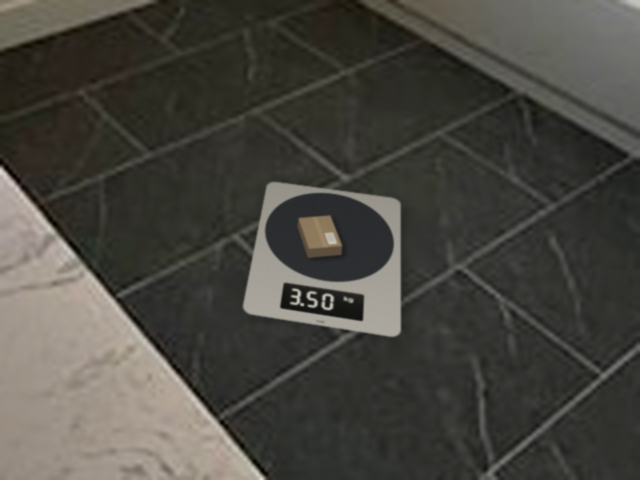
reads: 3.50
